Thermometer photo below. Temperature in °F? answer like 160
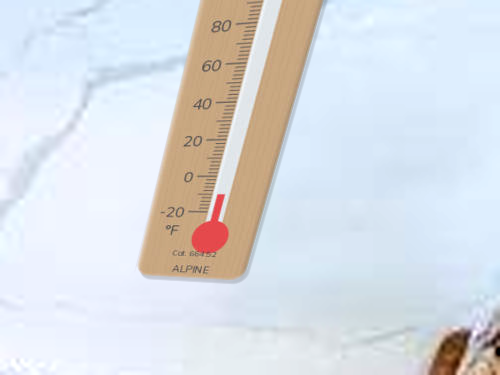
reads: -10
